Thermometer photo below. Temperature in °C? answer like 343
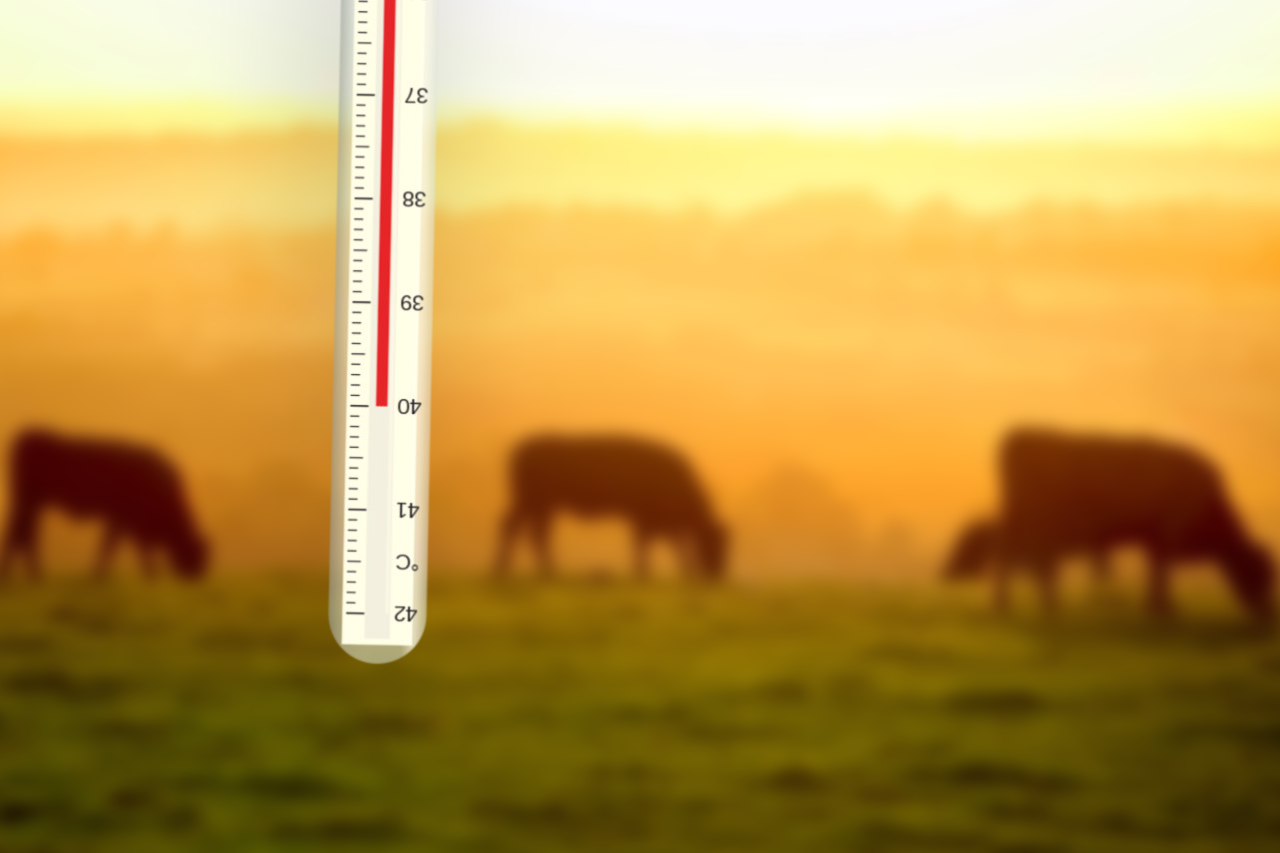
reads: 40
